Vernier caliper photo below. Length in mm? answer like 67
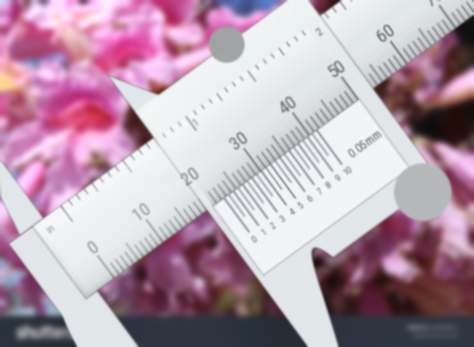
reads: 22.5
